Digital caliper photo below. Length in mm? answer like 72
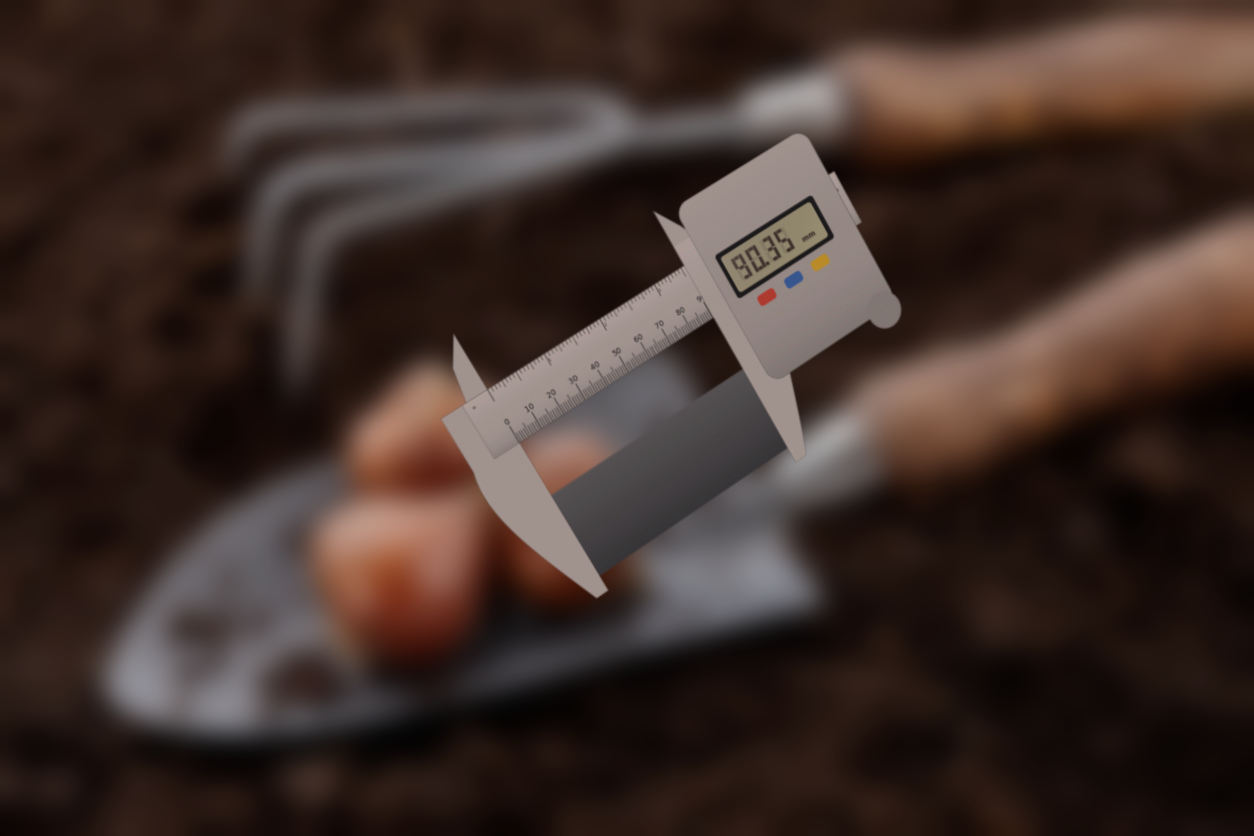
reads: 90.35
